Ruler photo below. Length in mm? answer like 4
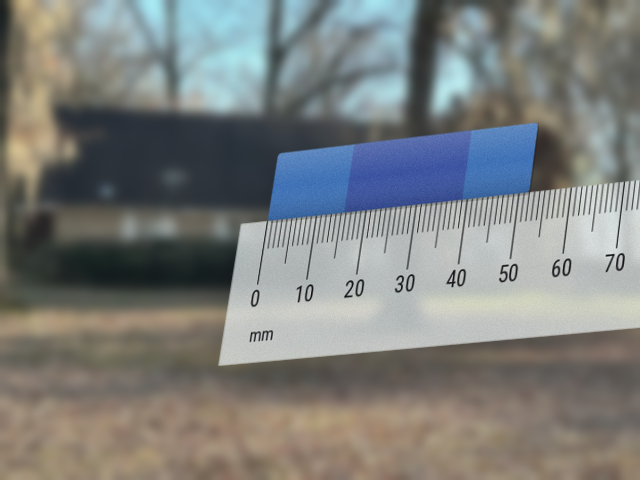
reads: 52
